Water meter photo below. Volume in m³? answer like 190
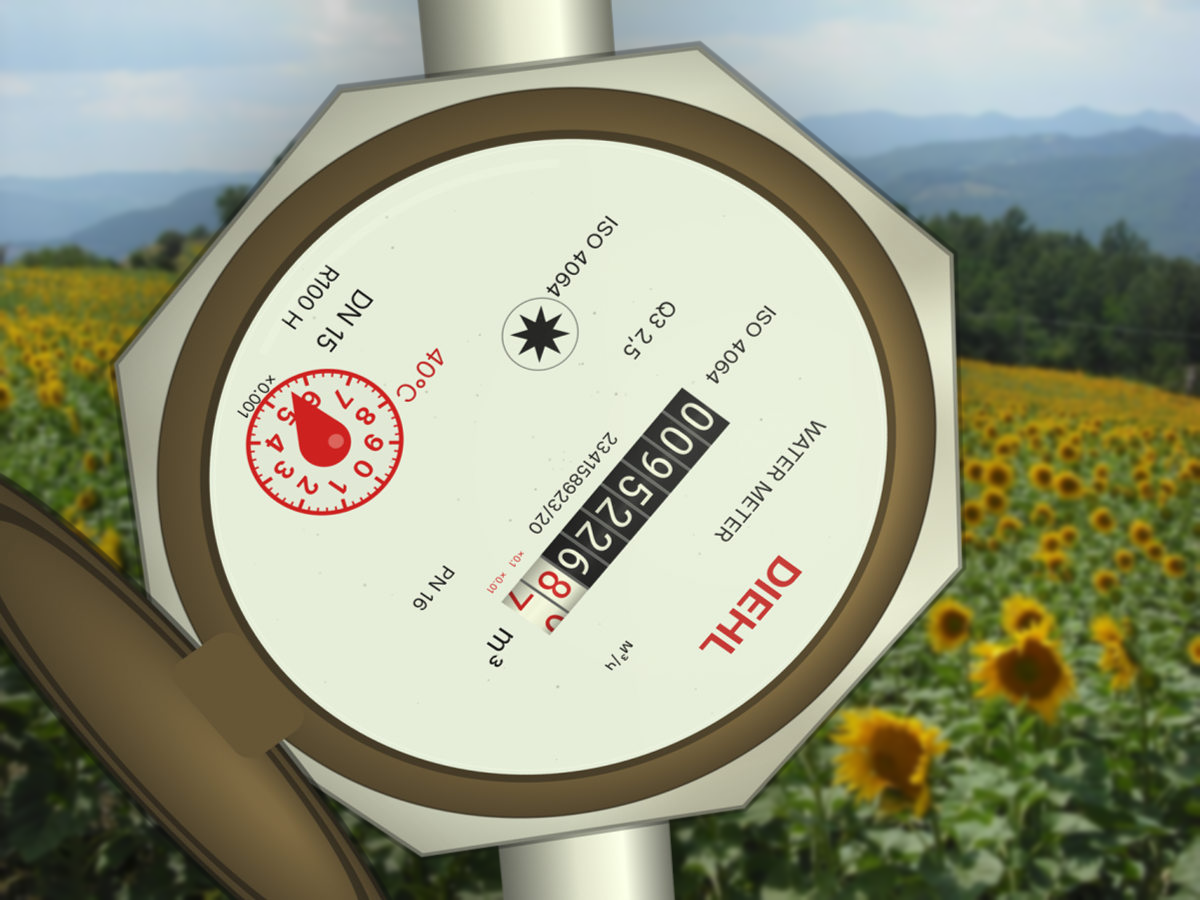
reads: 95226.865
